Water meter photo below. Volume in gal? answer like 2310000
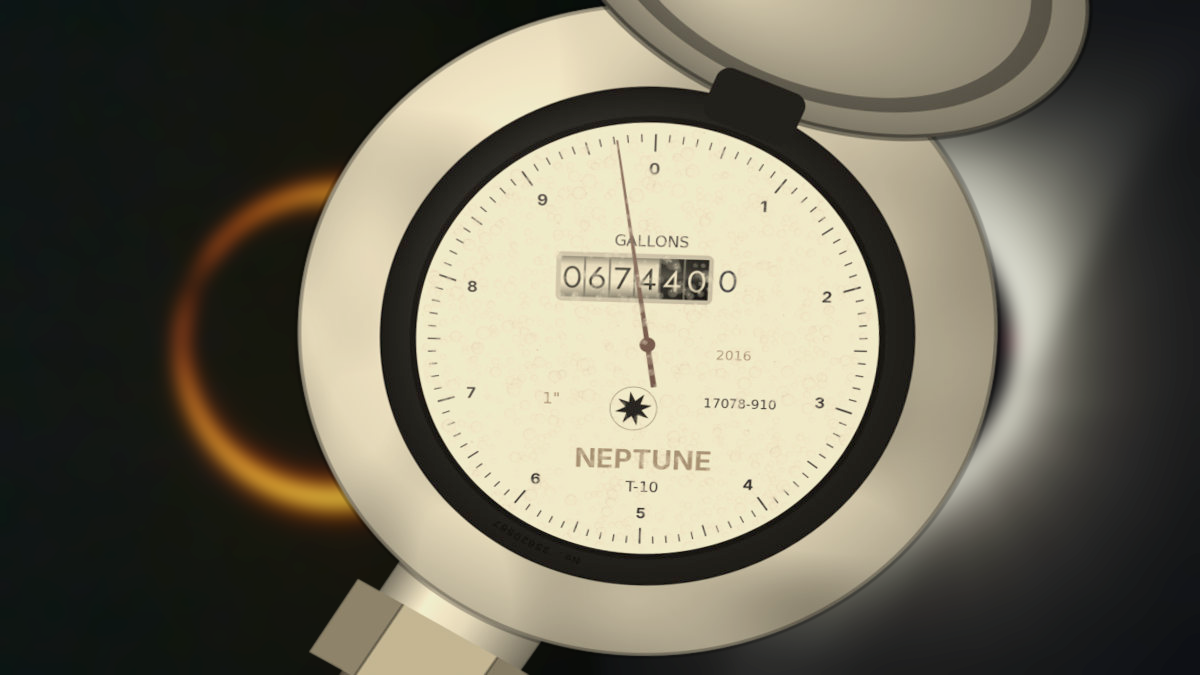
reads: 674399.7
